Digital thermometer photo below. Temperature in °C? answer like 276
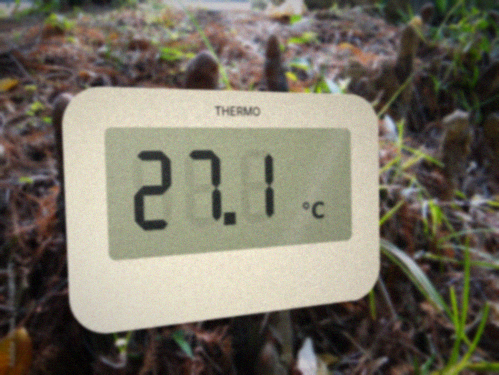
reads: 27.1
